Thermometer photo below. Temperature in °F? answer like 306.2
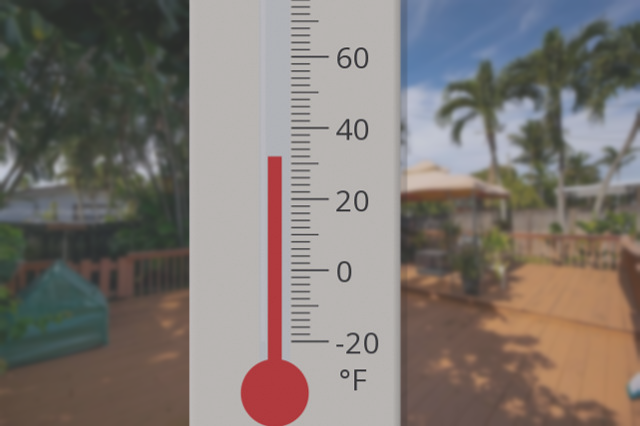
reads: 32
